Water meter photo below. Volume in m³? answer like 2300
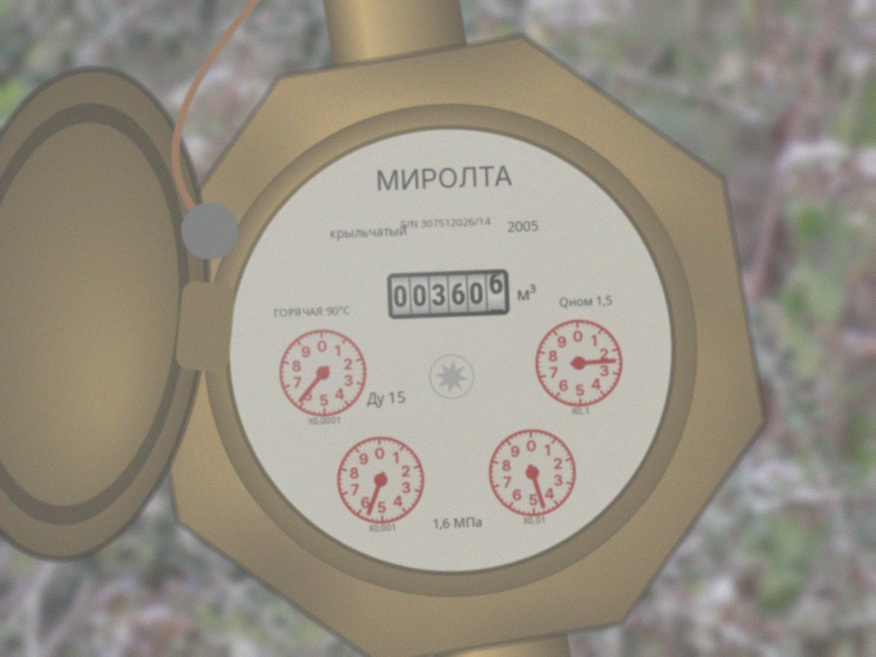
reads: 3606.2456
